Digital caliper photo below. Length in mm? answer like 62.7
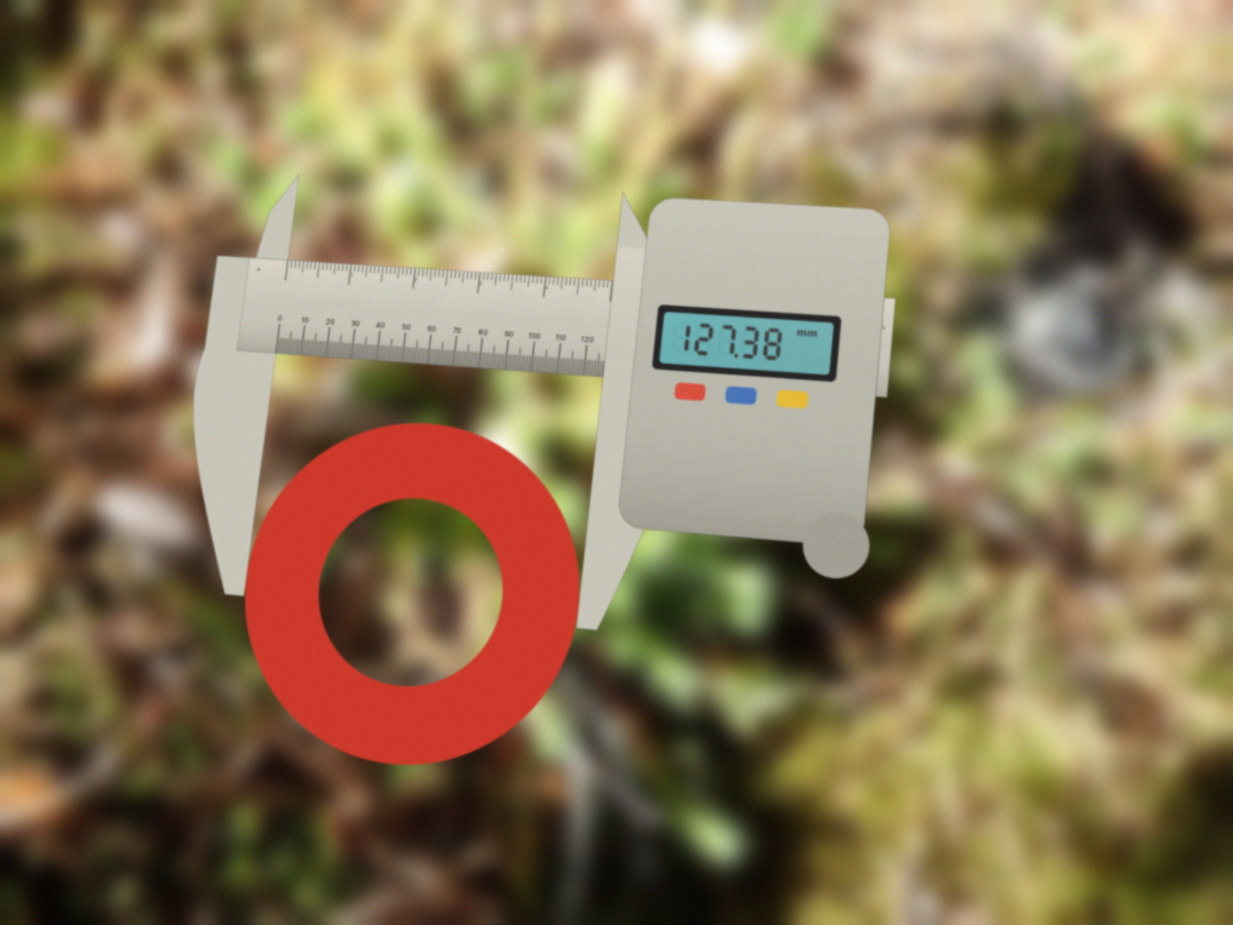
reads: 127.38
